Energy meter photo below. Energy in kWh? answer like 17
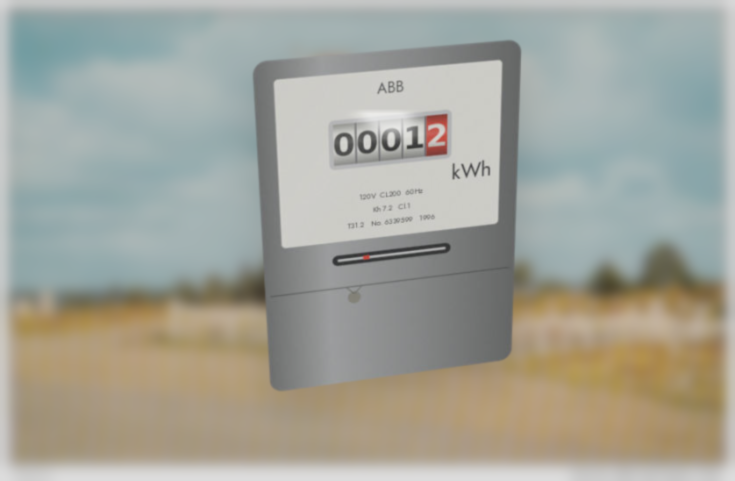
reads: 1.2
